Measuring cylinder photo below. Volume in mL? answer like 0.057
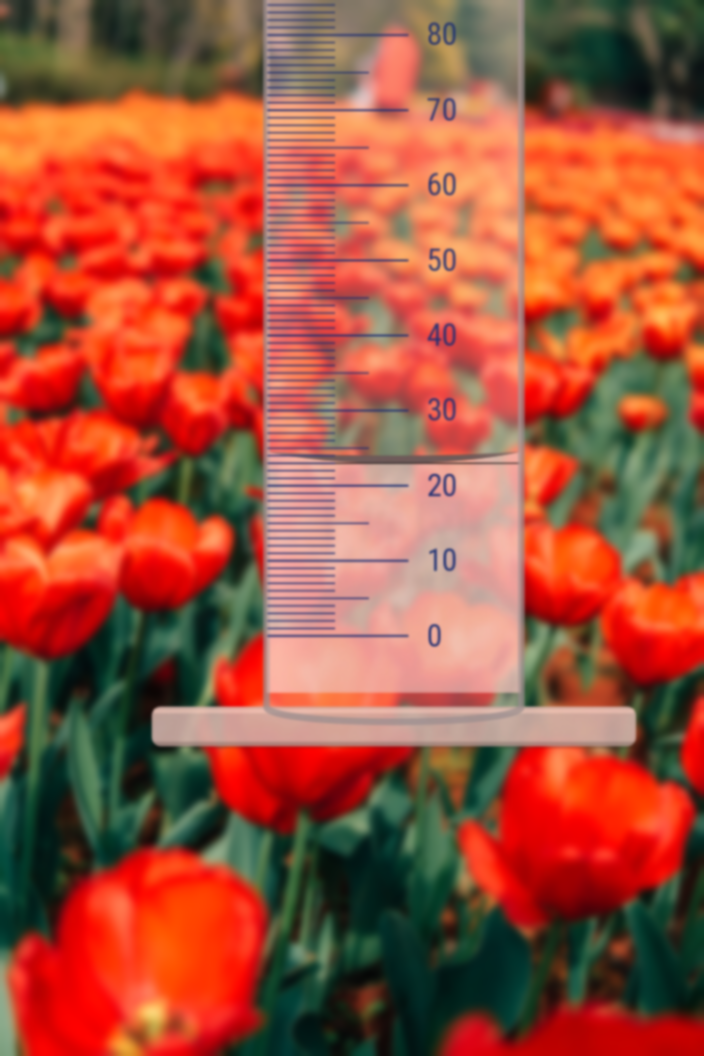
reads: 23
